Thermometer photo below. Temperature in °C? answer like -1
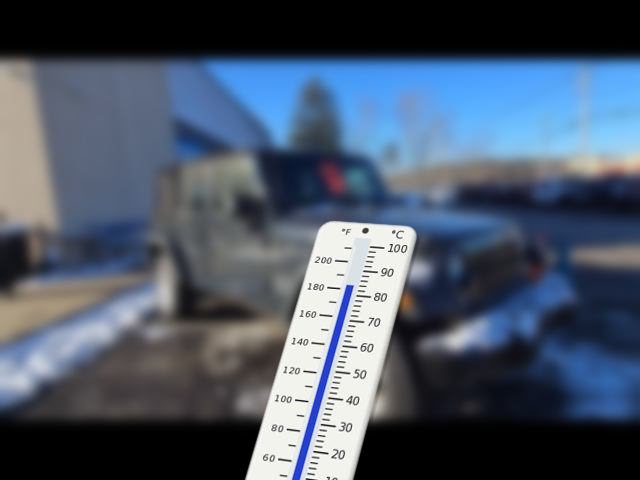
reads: 84
